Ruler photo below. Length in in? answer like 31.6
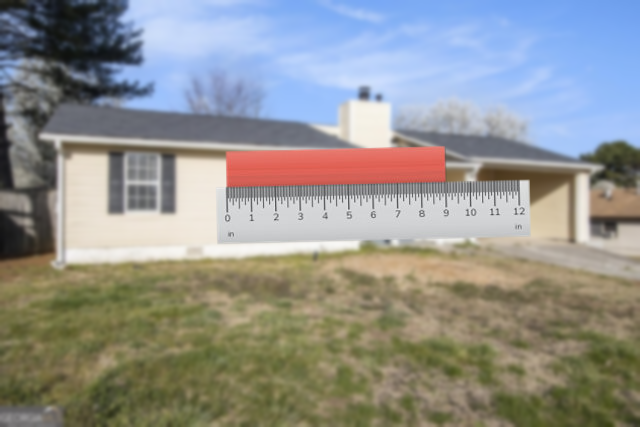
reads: 9
